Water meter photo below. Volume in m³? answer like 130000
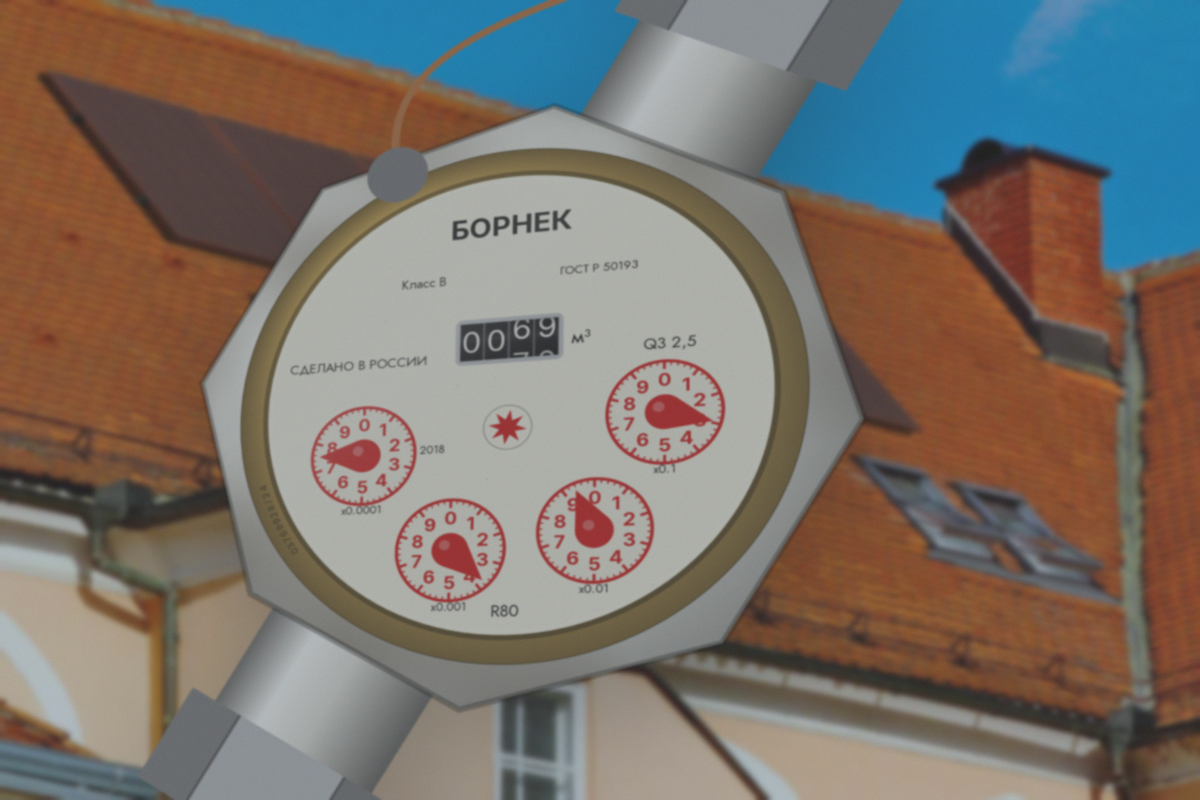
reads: 69.2937
